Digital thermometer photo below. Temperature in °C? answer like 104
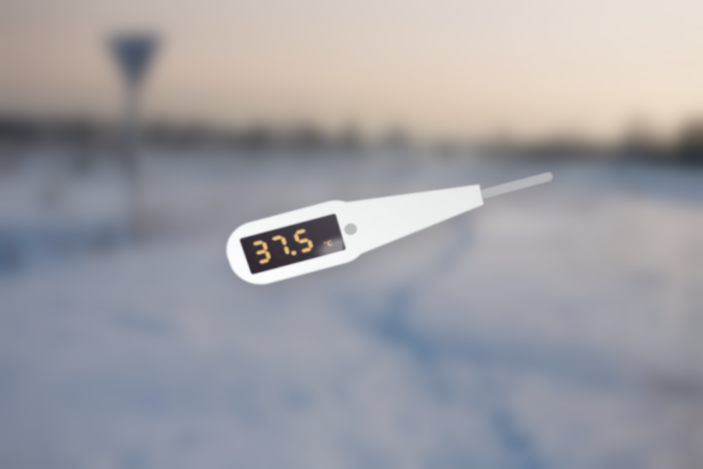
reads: 37.5
